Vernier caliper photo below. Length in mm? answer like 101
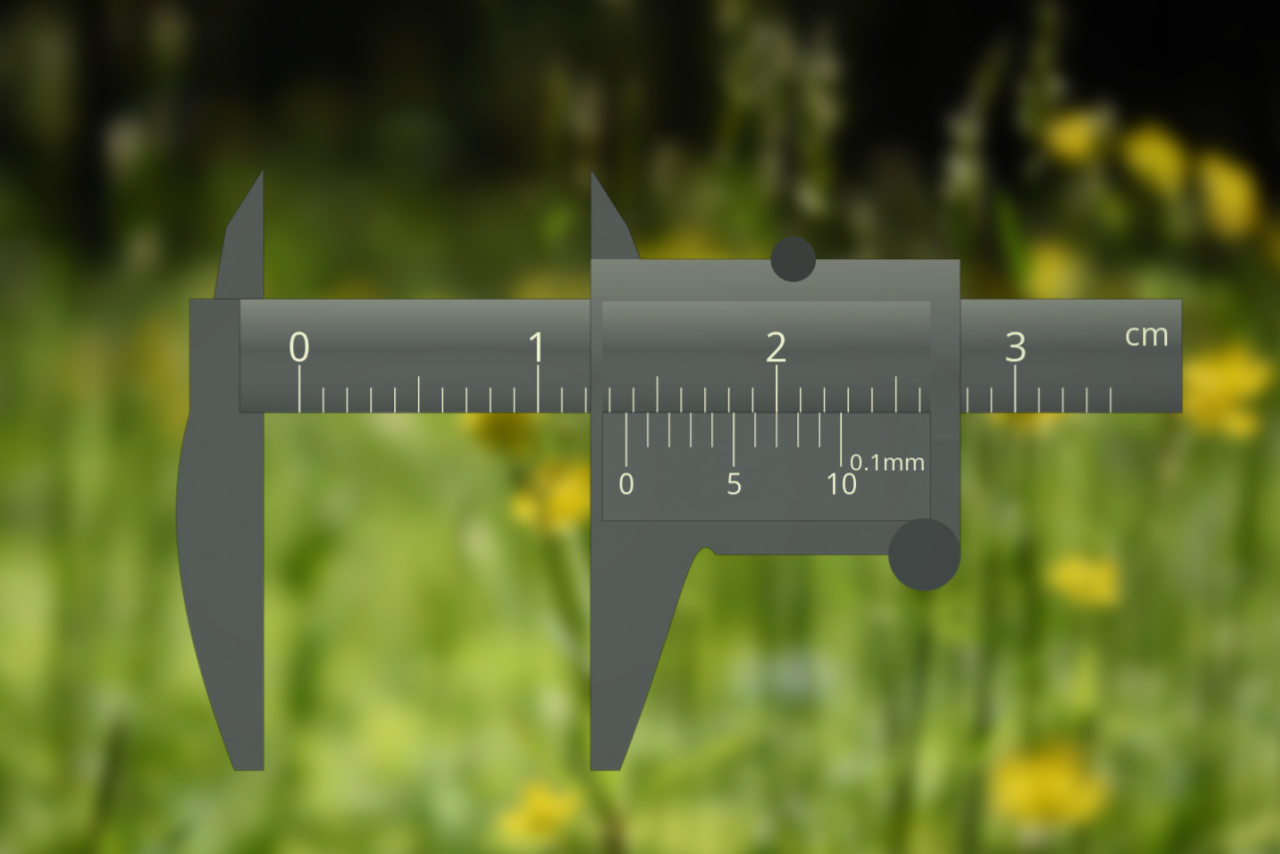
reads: 13.7
